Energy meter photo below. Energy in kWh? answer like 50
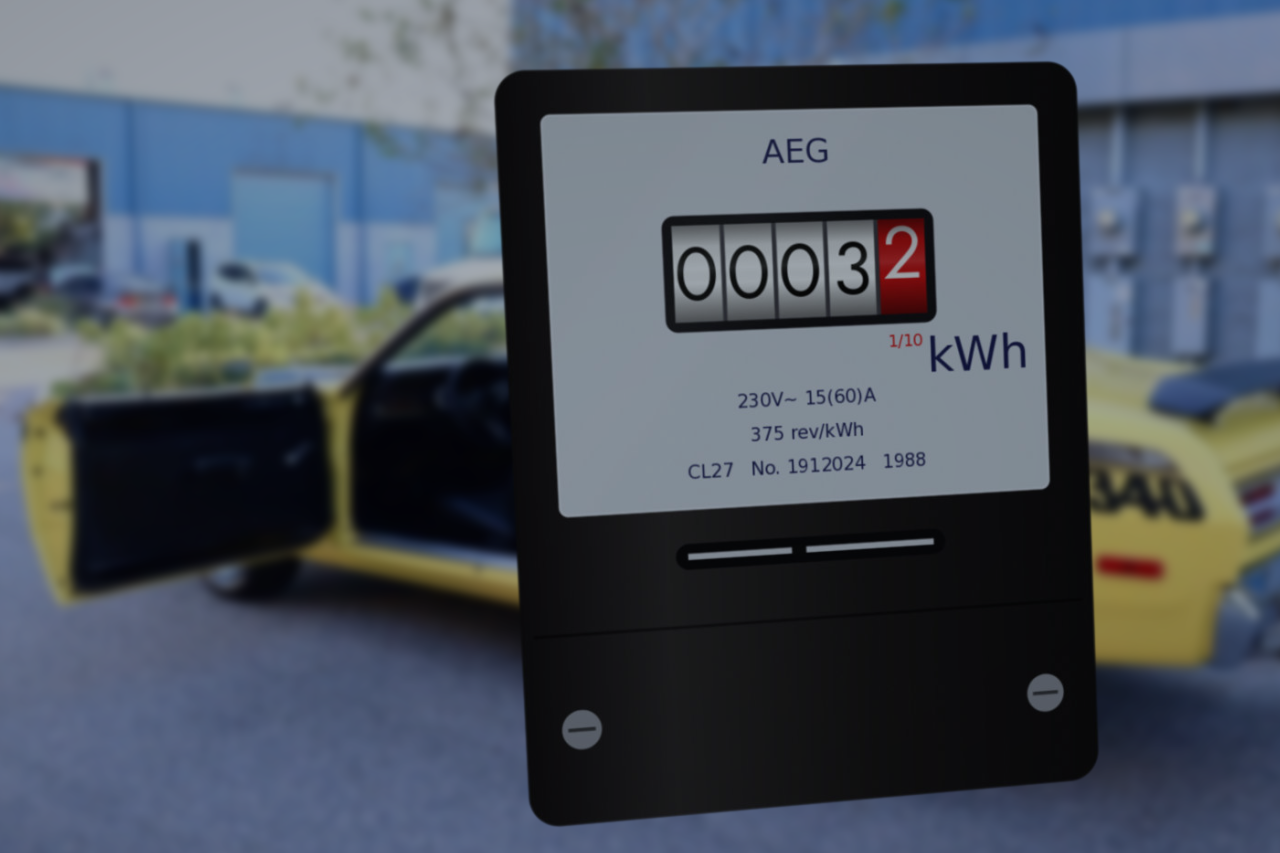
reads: 3.2
